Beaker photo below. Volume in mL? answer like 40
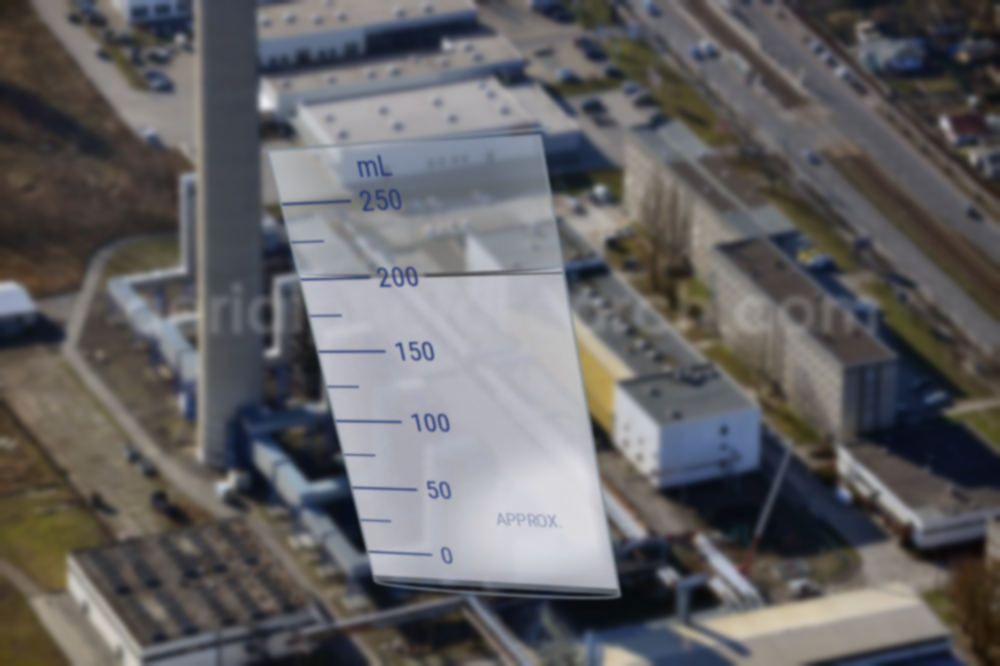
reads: 200
